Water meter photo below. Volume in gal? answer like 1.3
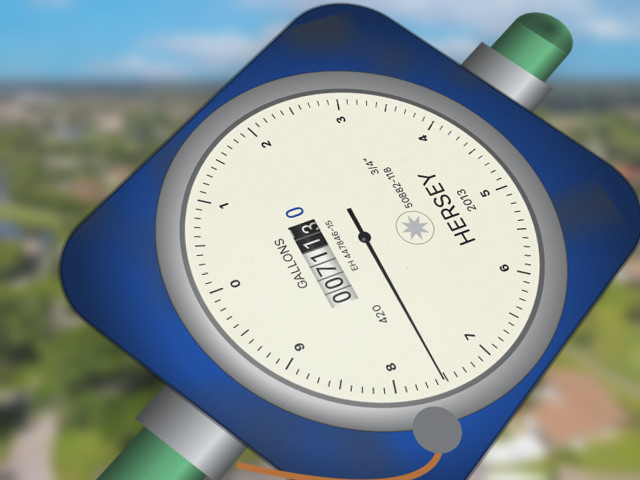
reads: 71127.5
